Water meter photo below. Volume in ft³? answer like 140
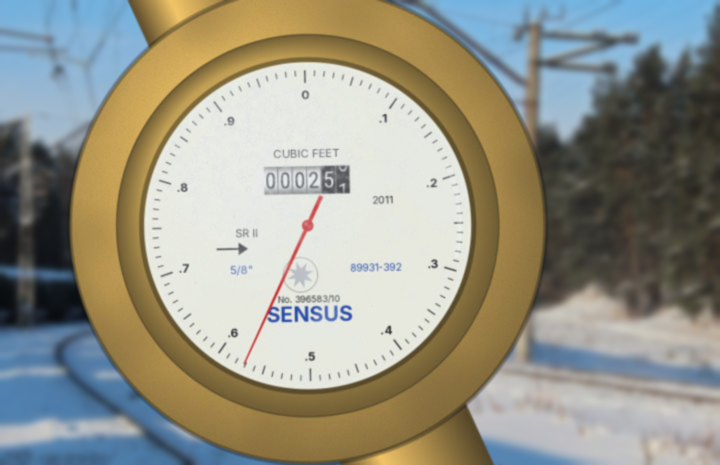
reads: 250.57
